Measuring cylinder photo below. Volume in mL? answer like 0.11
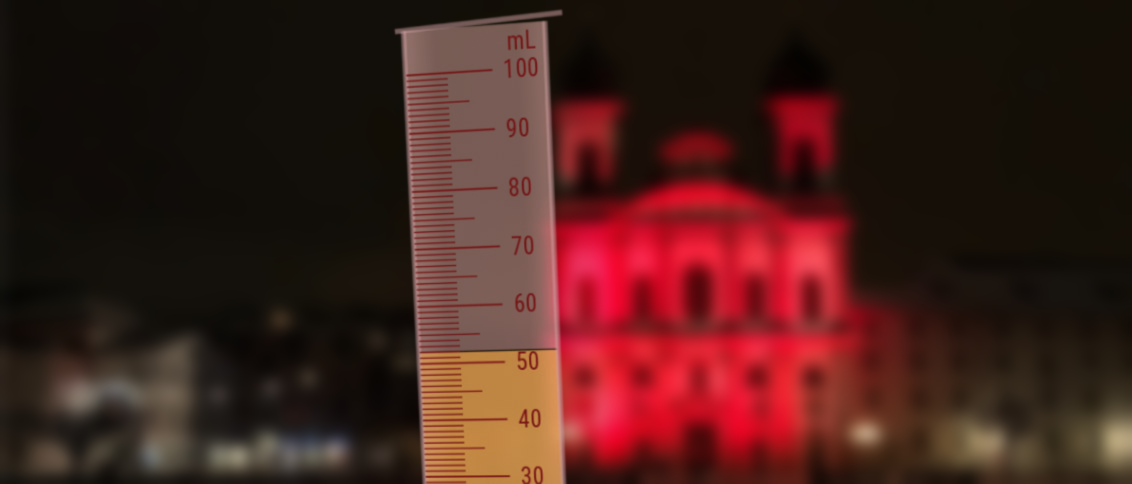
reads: 52
